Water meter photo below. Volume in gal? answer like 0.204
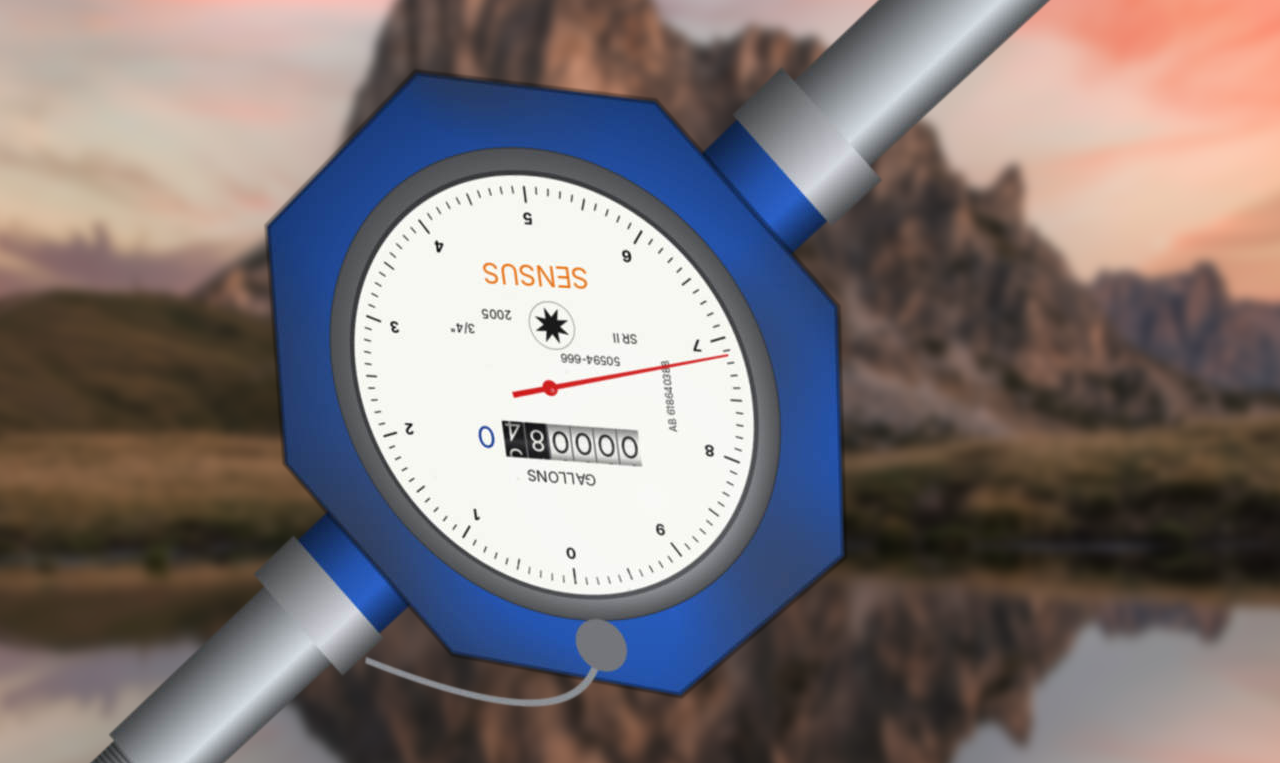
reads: 837.1
